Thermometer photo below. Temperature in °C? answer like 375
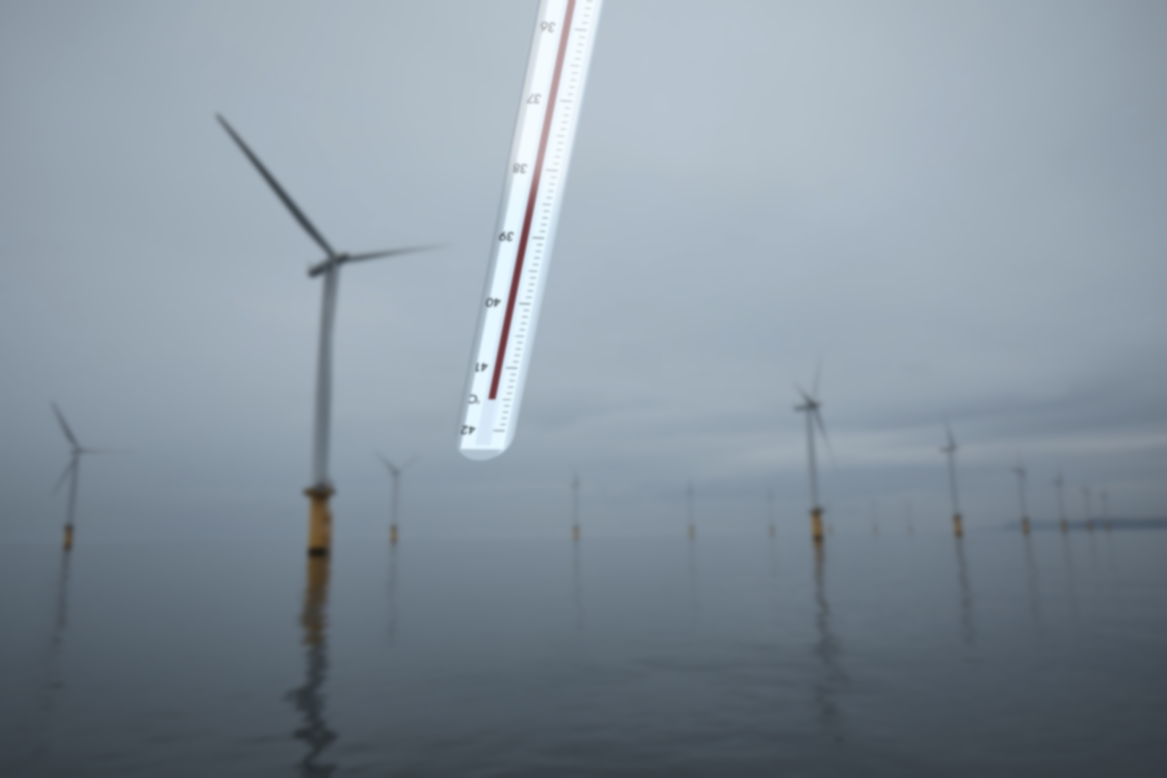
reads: 41.5
